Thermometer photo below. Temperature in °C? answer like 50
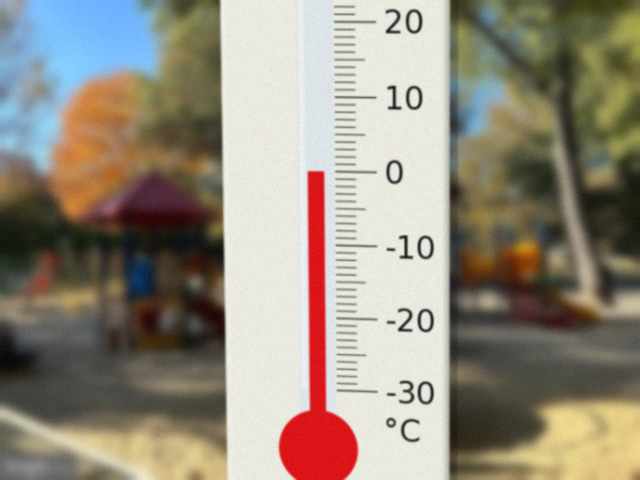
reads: 0
